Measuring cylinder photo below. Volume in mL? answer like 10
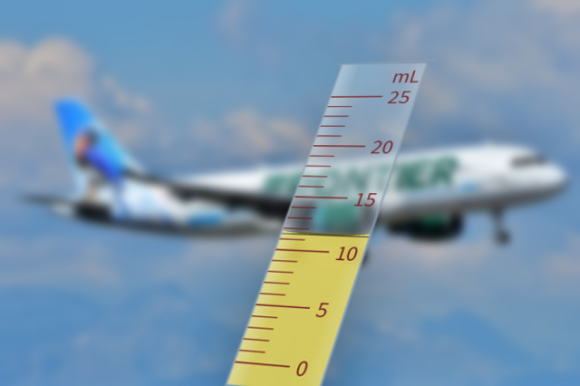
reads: 11.5
